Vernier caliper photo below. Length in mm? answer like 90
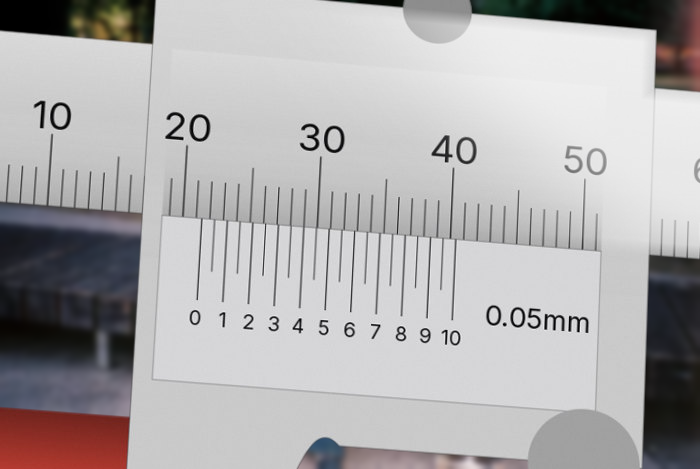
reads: 21.4
